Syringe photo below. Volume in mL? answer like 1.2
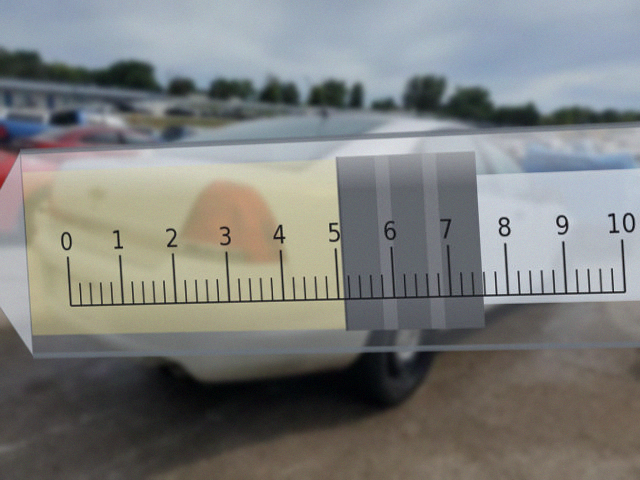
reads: 5.1
